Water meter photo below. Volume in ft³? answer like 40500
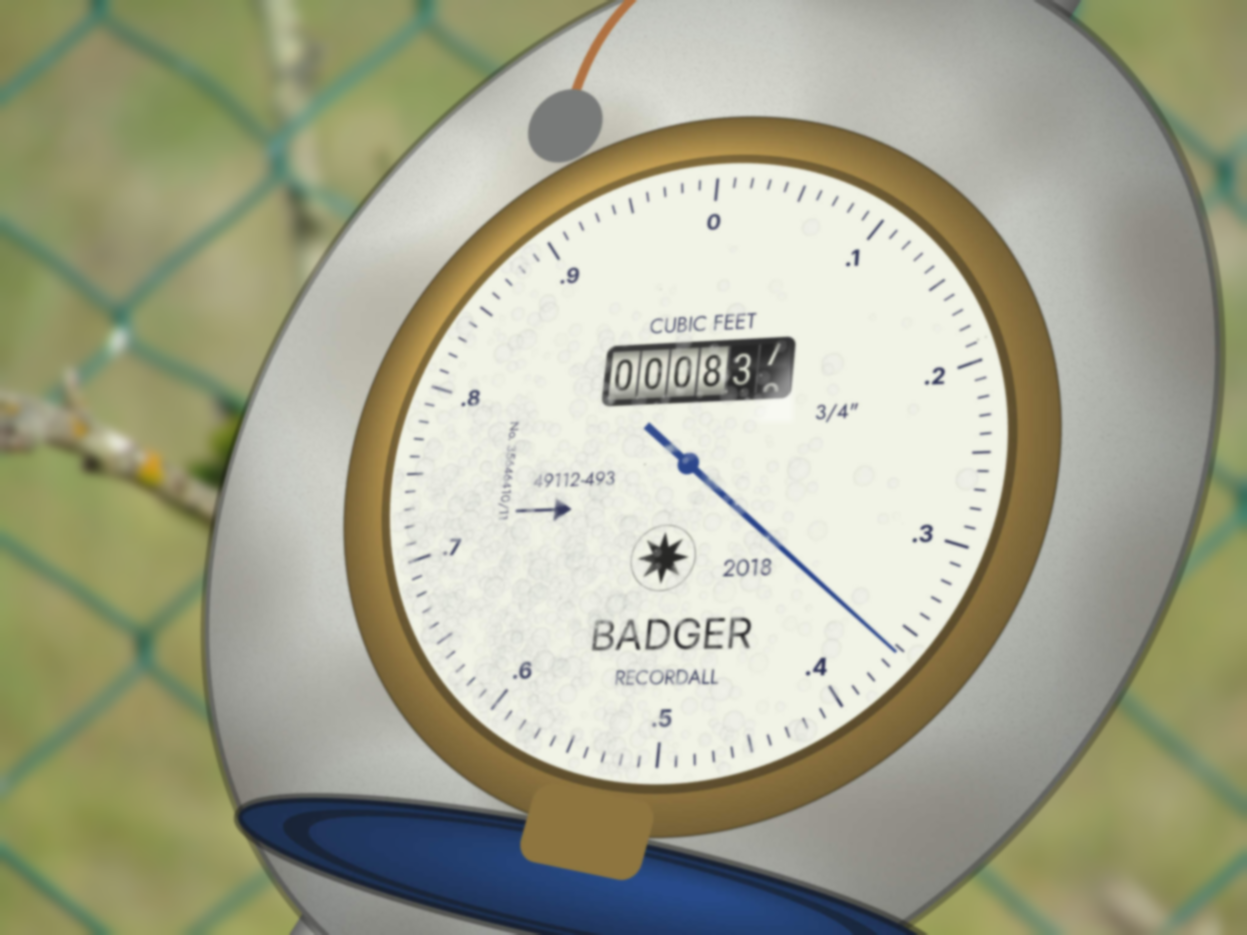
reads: 837.36
